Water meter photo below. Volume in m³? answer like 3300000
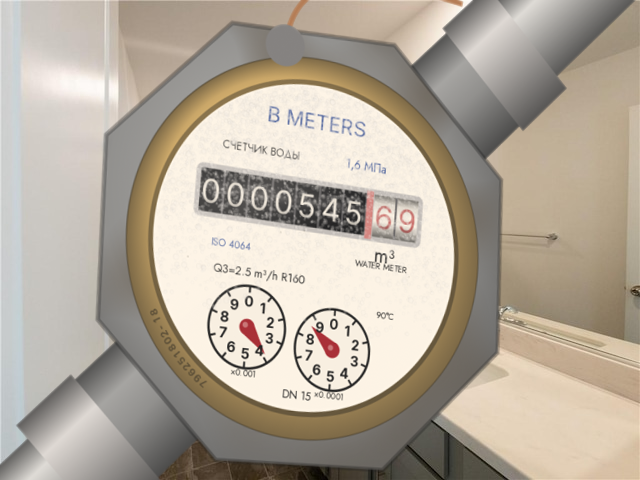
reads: 545.6938
